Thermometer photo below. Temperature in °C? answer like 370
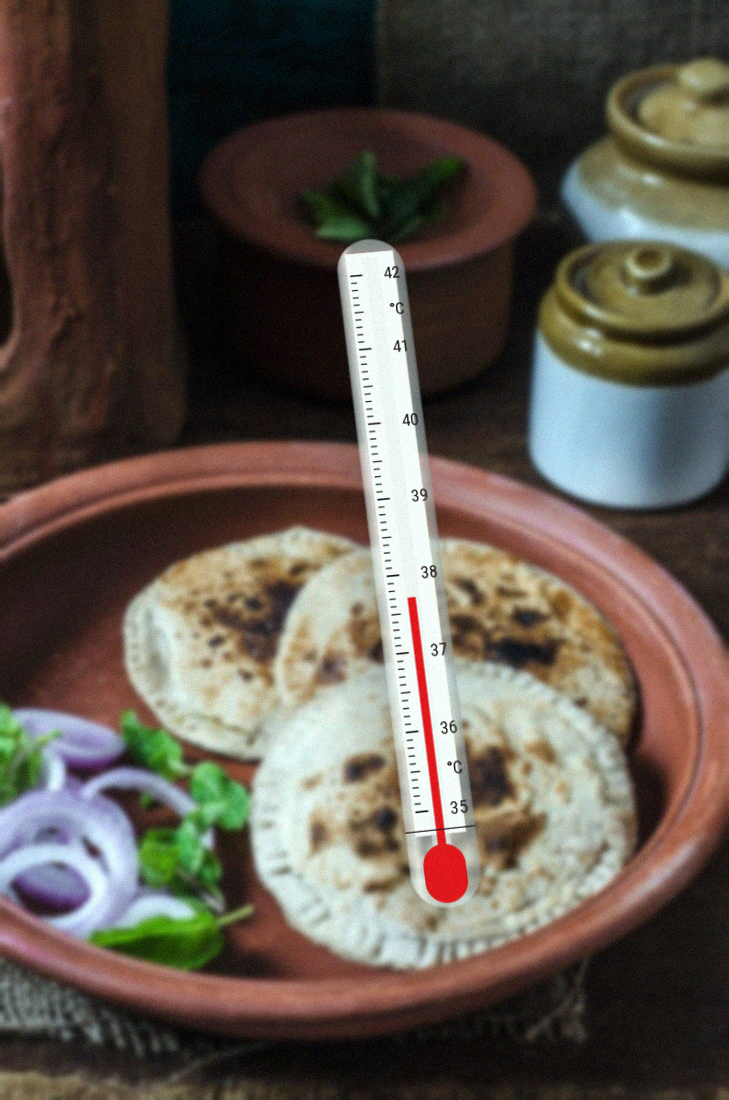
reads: 37.7
